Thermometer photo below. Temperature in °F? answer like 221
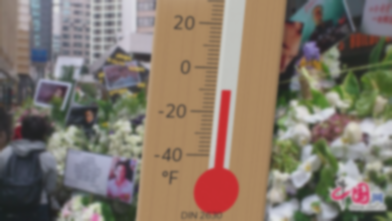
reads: -10
